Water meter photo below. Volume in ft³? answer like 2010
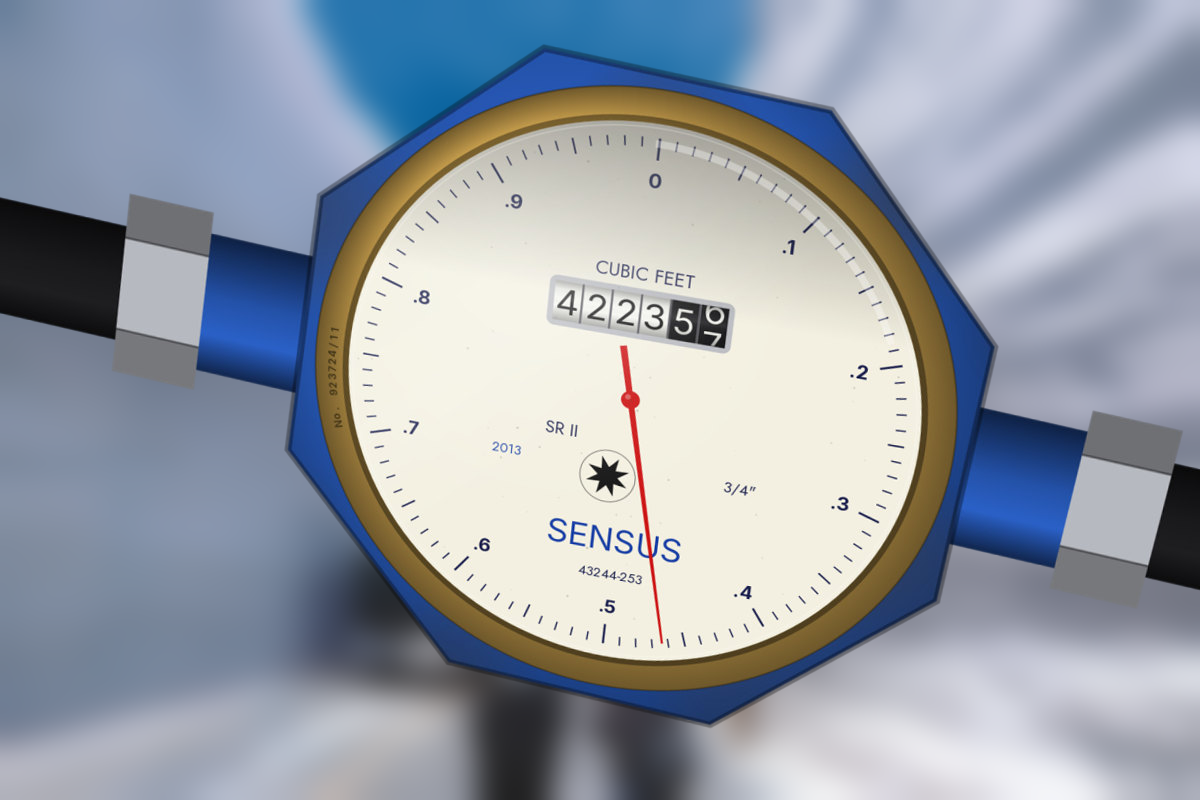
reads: 422356.46
